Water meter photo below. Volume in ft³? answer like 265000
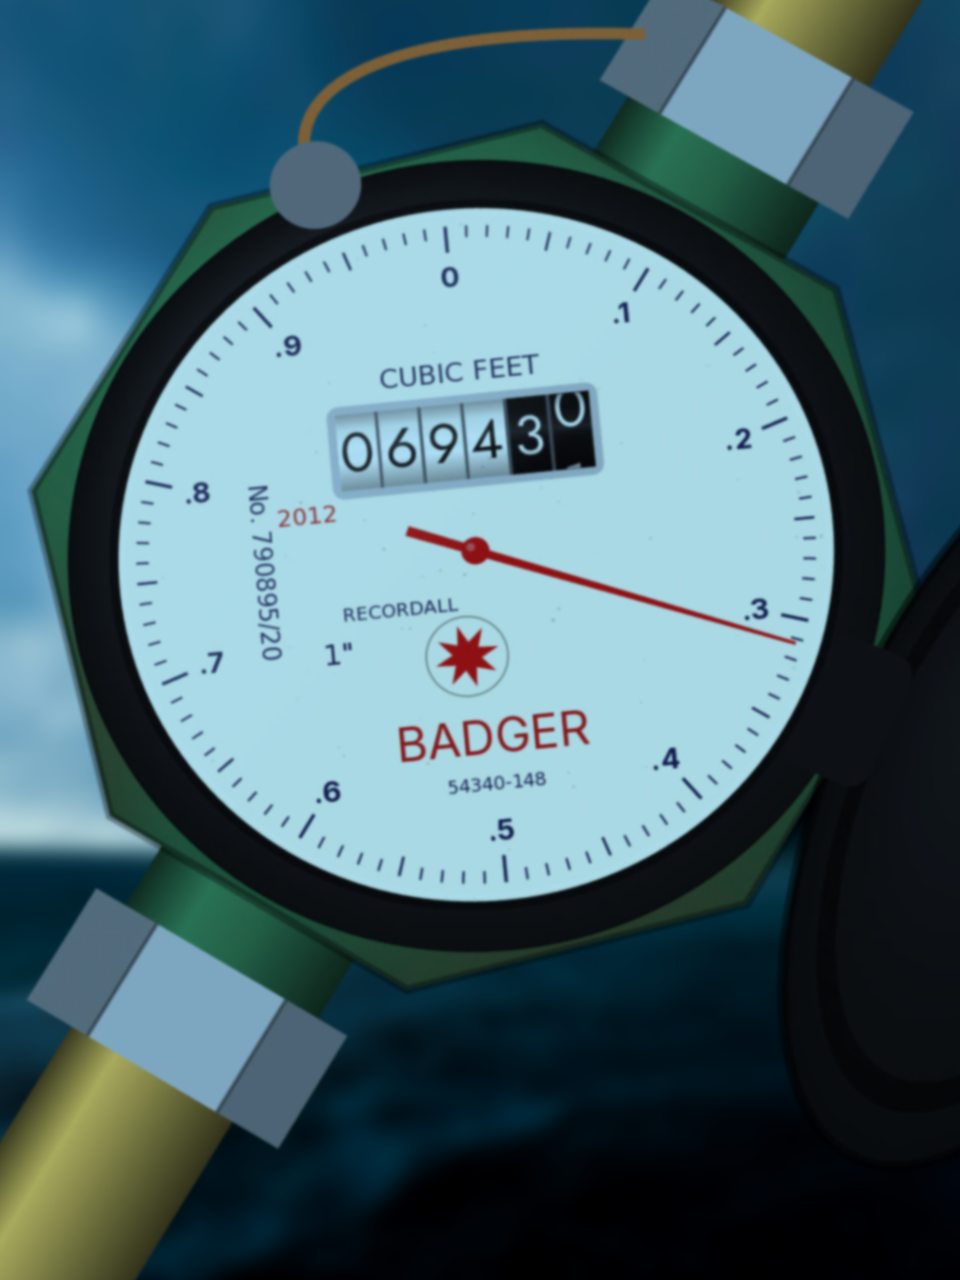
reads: 69430.31
